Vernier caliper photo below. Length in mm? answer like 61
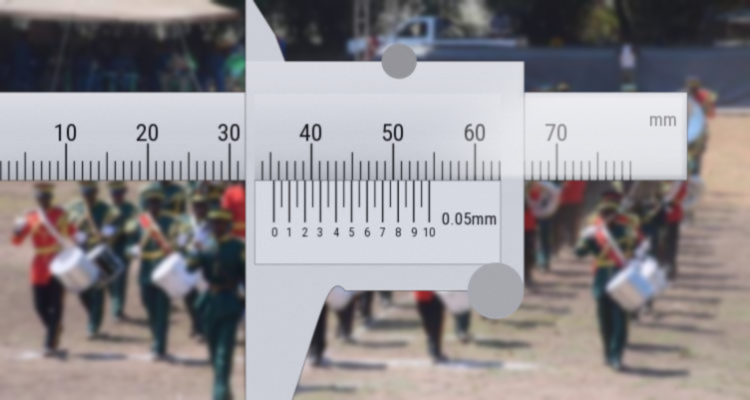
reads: 35.4
